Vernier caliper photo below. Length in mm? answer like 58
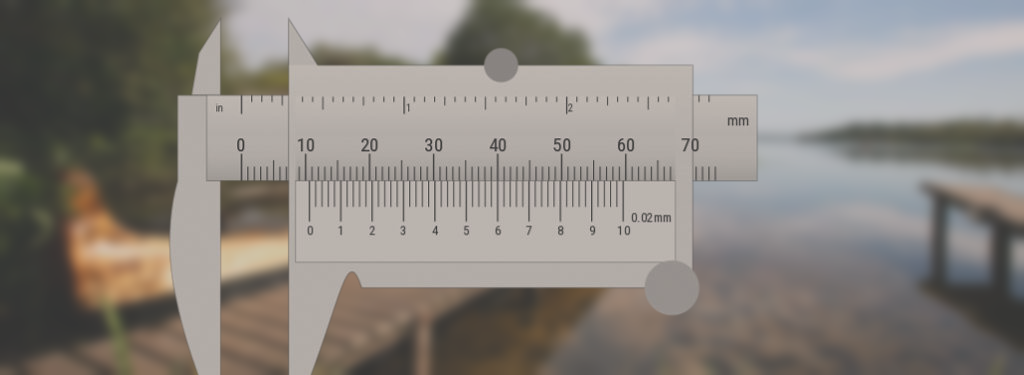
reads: 10.6
